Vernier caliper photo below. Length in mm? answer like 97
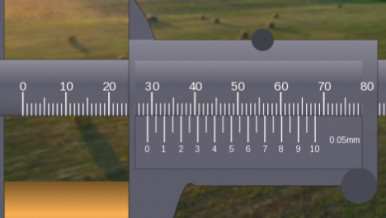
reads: 29.0
